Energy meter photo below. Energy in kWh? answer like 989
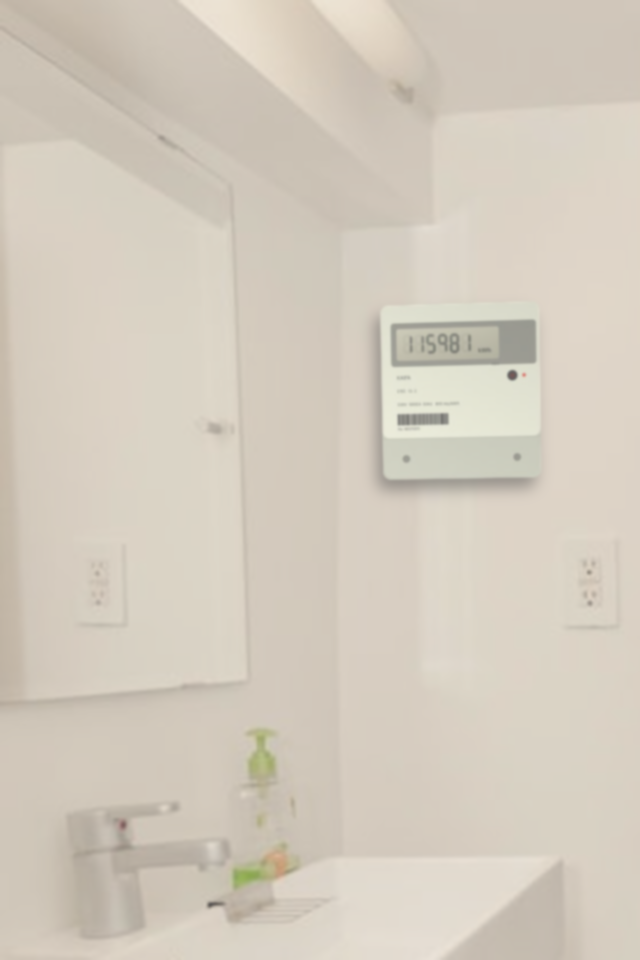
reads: 115981
